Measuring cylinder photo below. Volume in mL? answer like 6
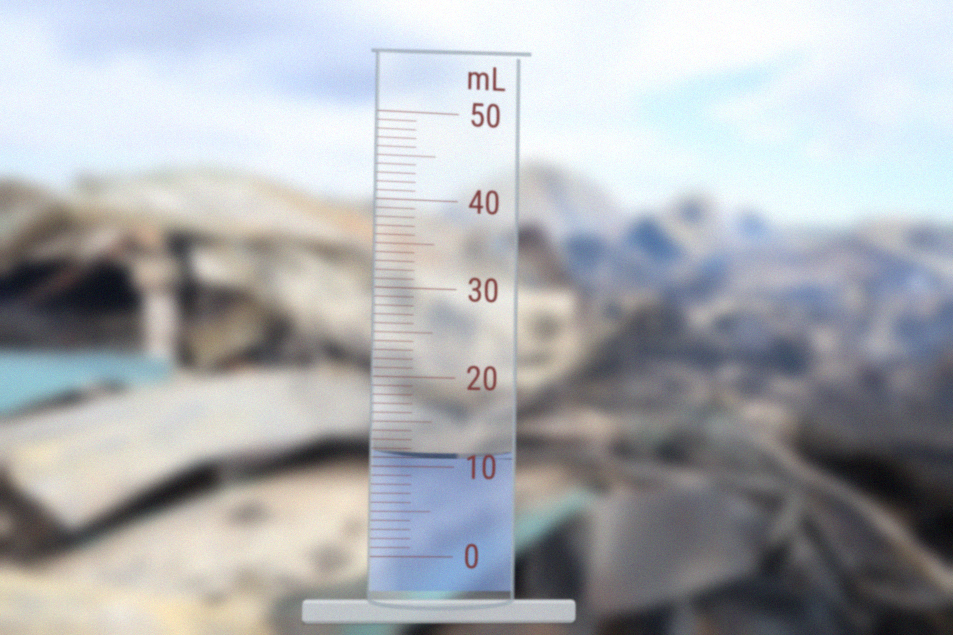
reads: 11
